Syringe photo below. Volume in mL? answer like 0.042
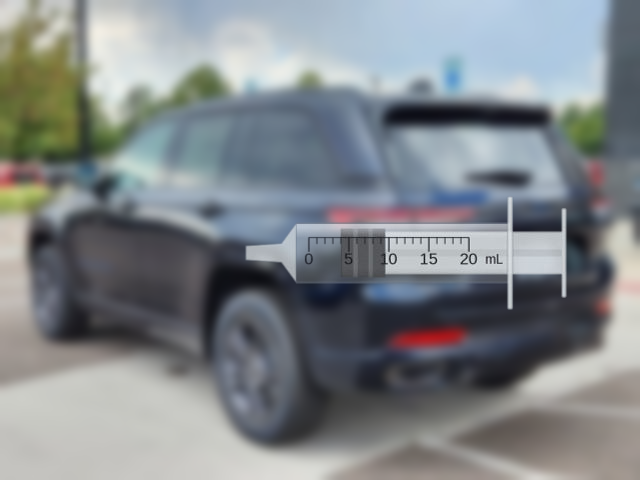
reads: 4
